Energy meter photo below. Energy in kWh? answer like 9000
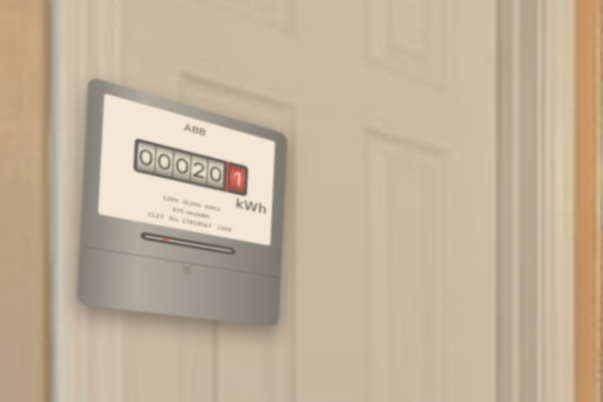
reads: 20.1
